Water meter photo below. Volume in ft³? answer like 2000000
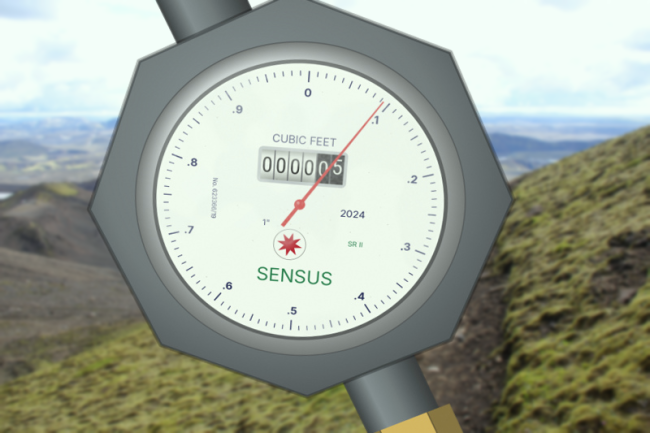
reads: 5.09
